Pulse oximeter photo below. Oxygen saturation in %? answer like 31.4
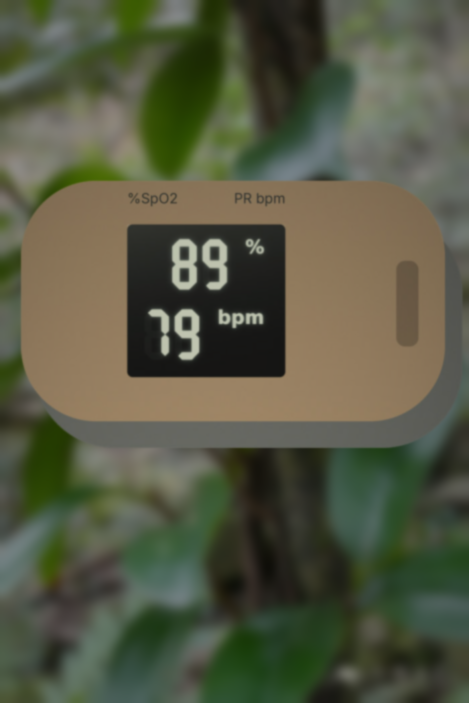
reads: 89
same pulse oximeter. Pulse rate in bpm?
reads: 79
